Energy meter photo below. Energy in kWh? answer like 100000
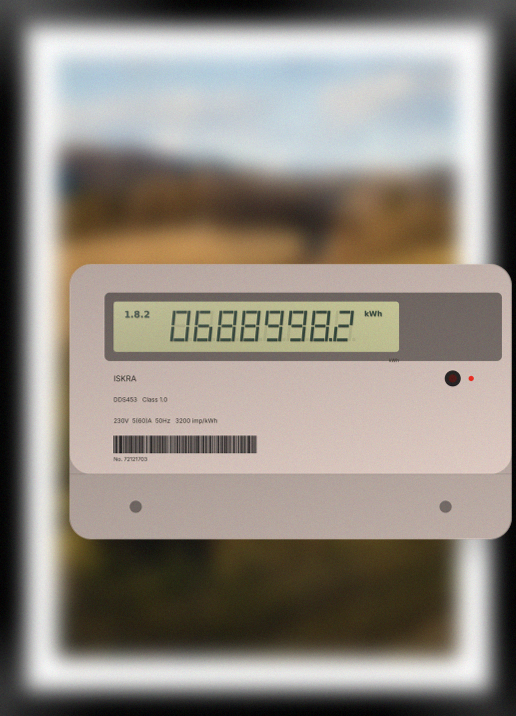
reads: 688998.2
